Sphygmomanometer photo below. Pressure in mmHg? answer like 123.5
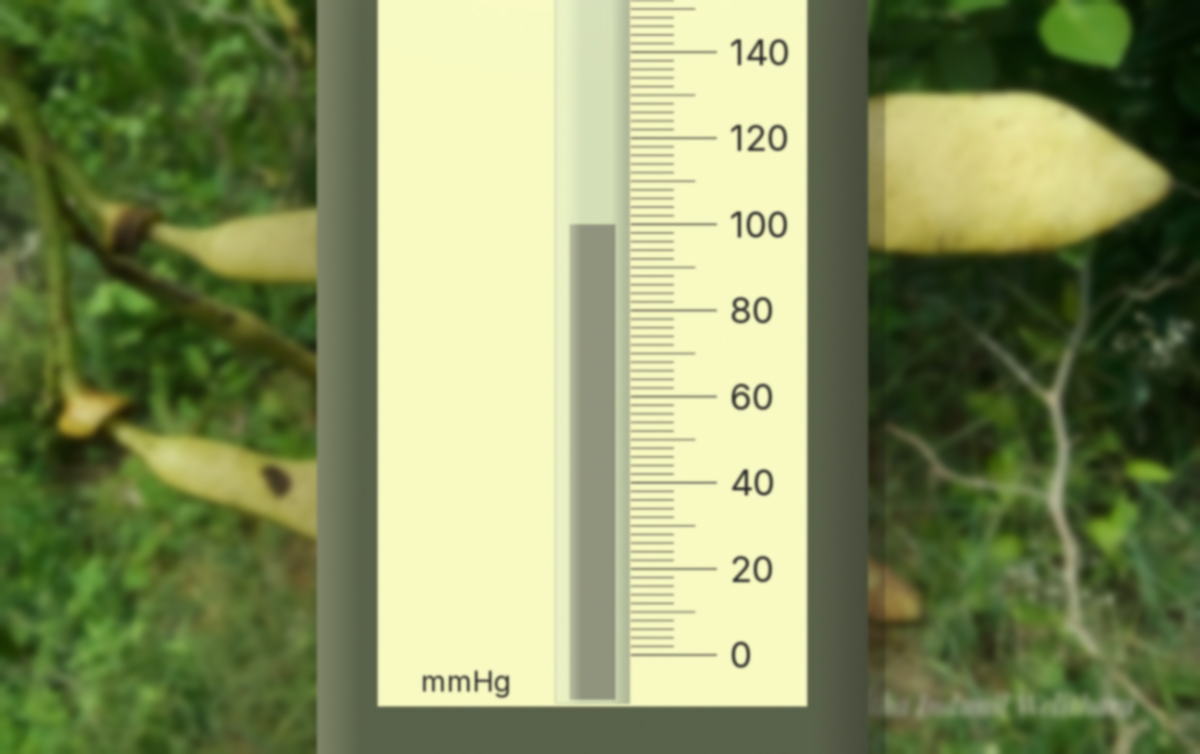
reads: 100
